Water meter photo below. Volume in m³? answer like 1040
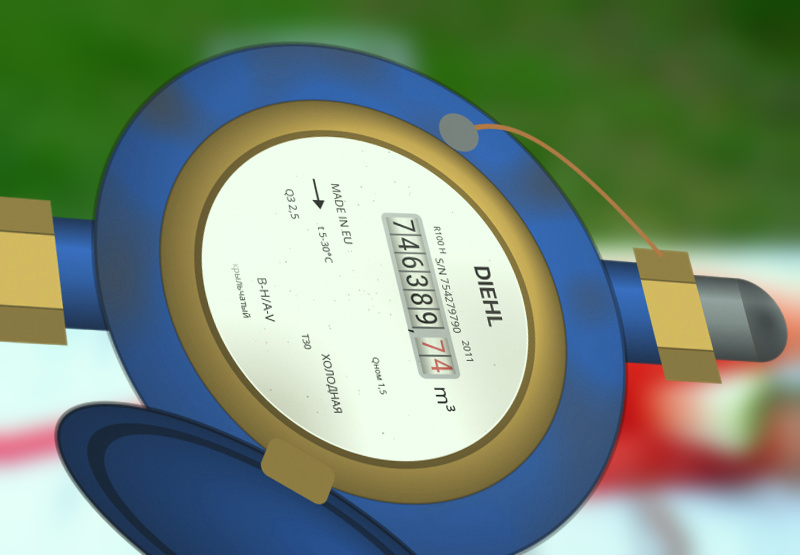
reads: 746389.74
